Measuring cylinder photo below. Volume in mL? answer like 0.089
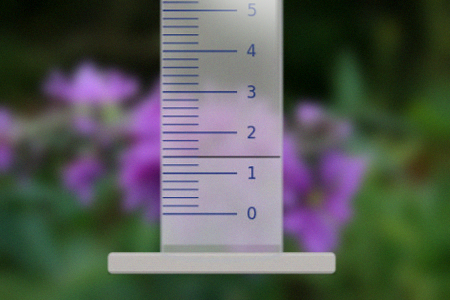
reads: 1.4
